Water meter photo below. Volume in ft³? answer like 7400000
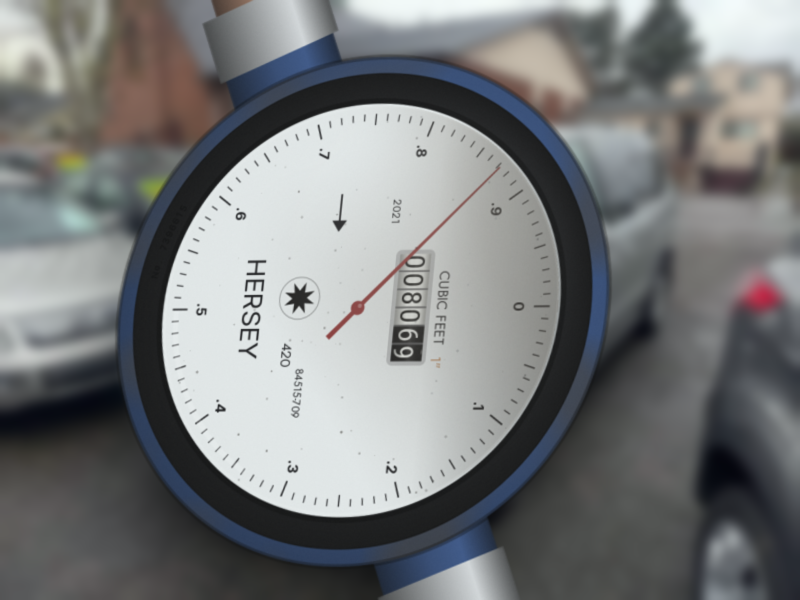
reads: 8068.87
